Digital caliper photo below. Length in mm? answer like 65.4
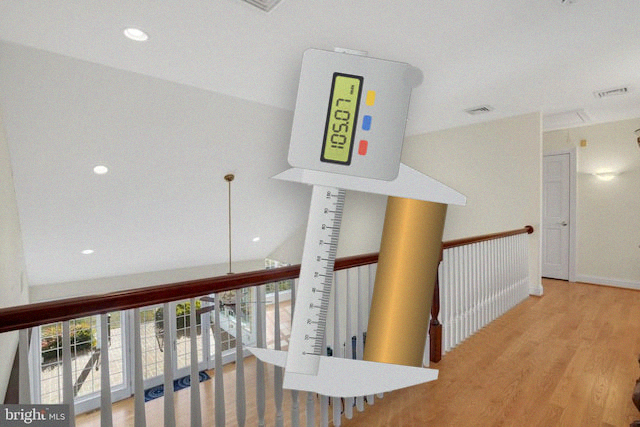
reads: 105.07
